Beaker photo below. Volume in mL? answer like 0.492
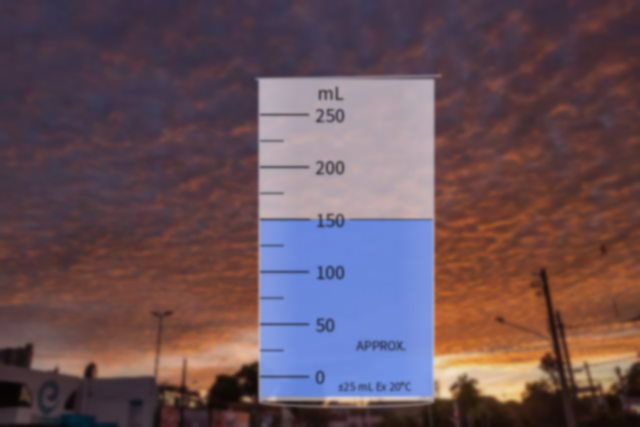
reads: 150
